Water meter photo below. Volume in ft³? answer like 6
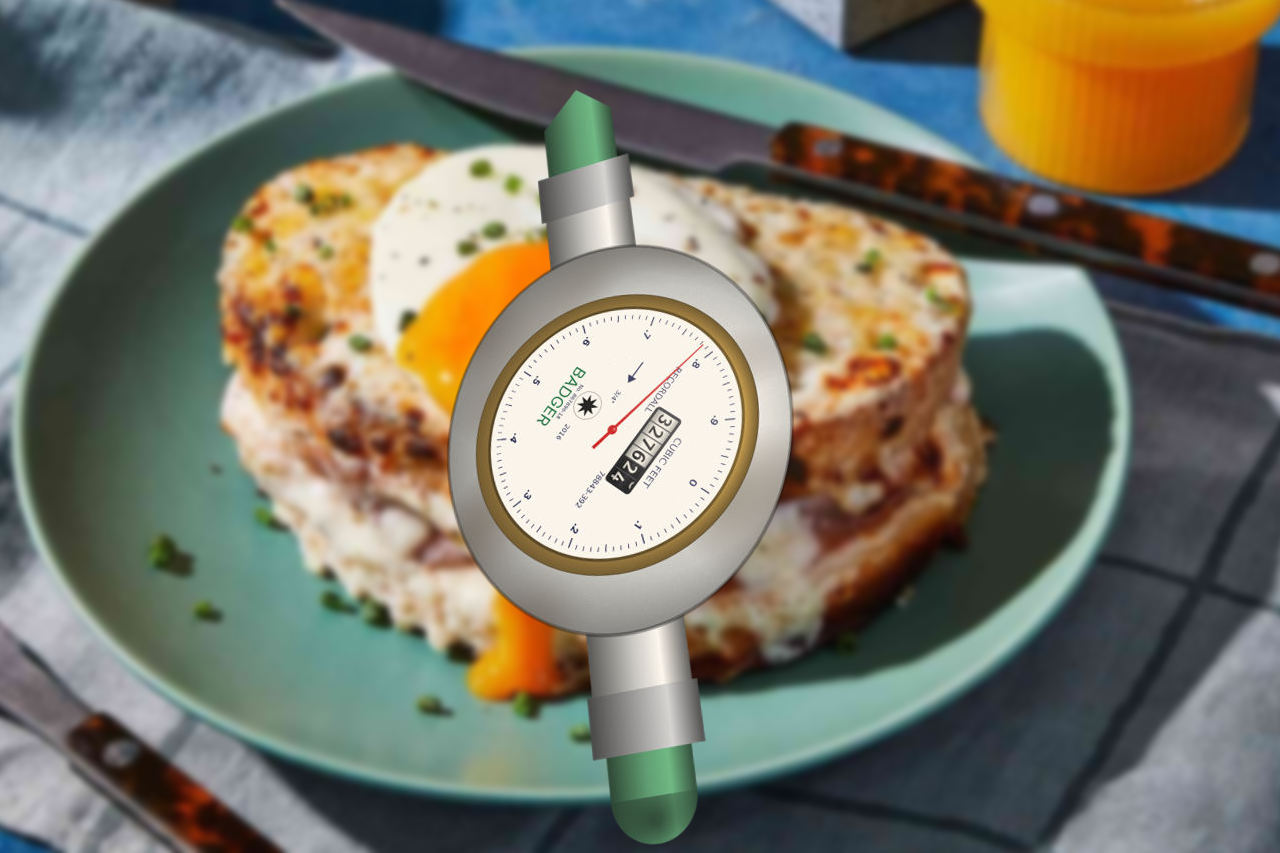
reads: 327623.78
